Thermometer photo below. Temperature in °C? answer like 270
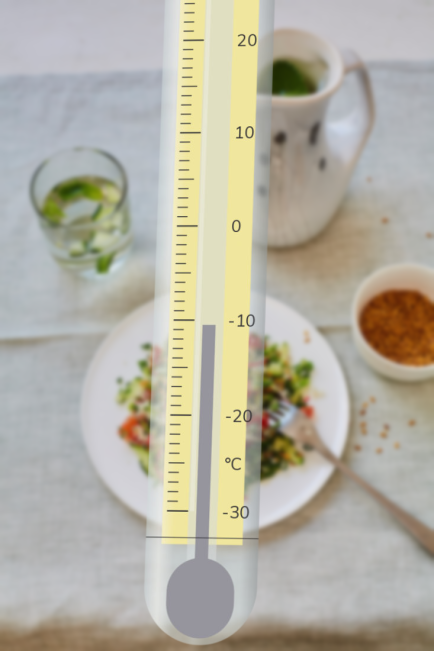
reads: -10.5
